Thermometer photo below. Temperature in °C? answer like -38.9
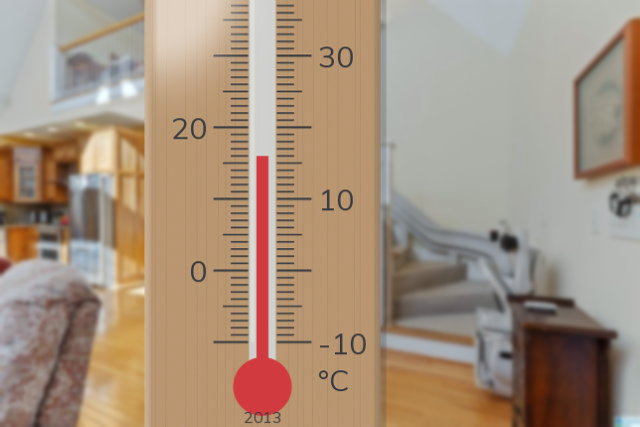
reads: 16
